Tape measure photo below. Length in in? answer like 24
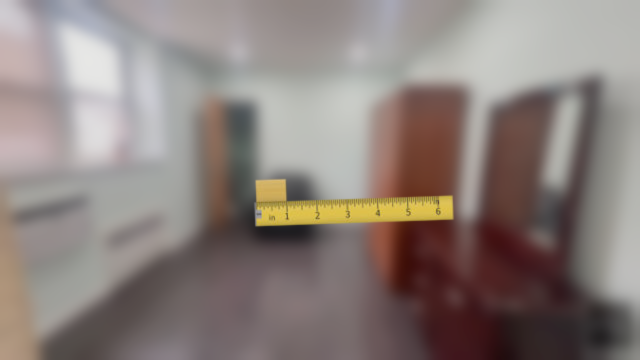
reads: 1
